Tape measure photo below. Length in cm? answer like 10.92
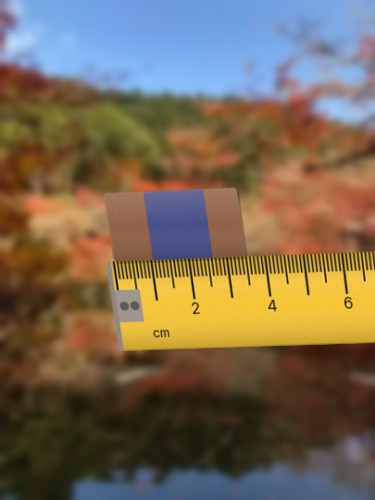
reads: 3.5
